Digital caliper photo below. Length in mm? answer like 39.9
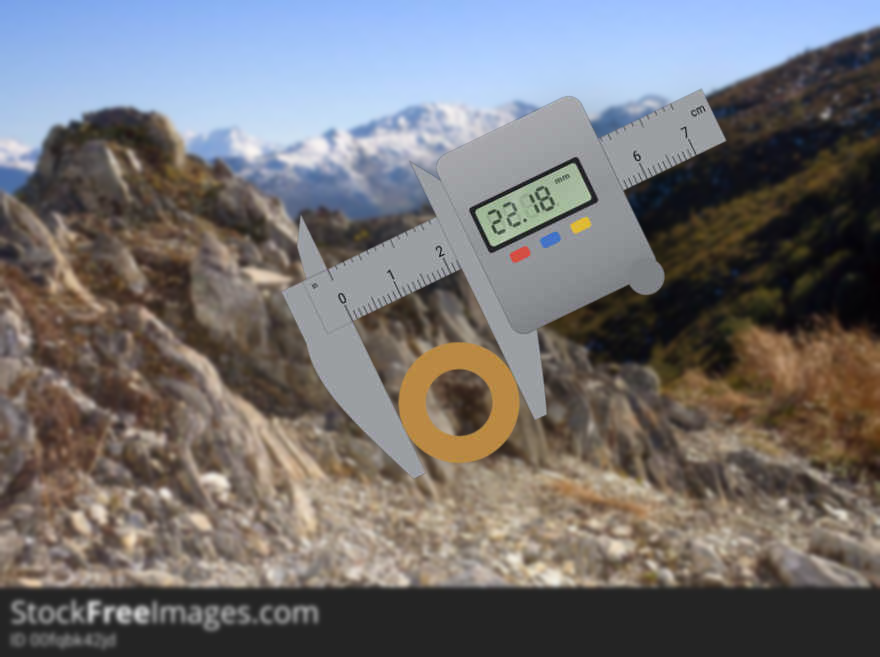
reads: 22.18
